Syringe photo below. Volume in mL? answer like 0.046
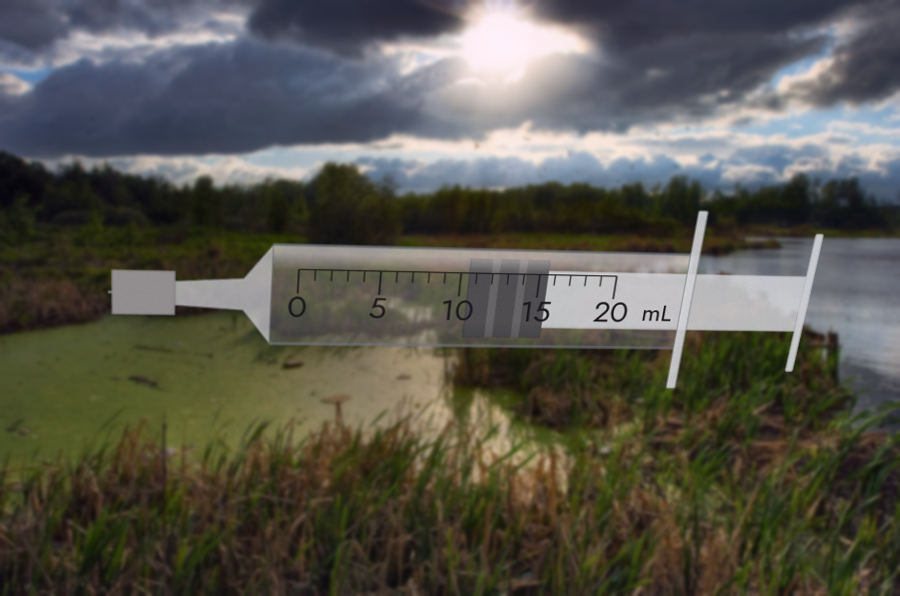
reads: 10.5
